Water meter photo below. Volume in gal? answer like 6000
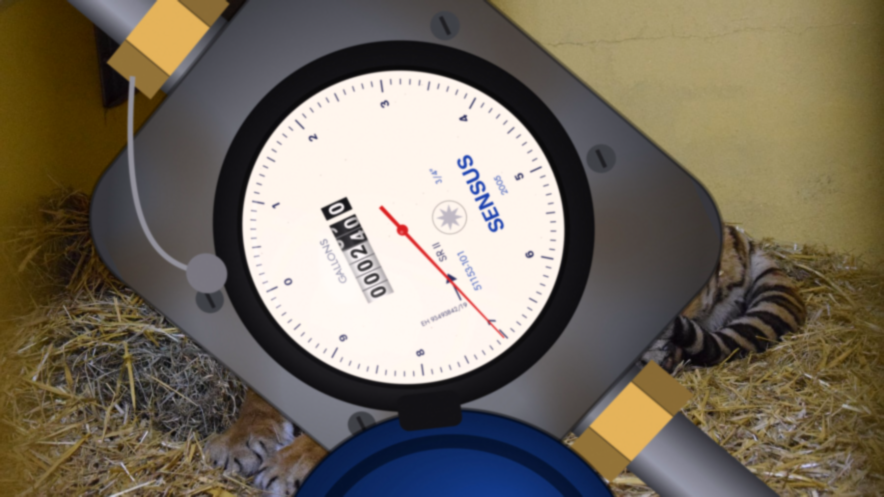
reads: 2397.0
